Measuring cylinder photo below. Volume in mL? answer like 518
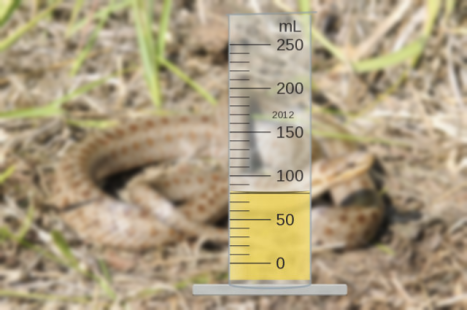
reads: 80
